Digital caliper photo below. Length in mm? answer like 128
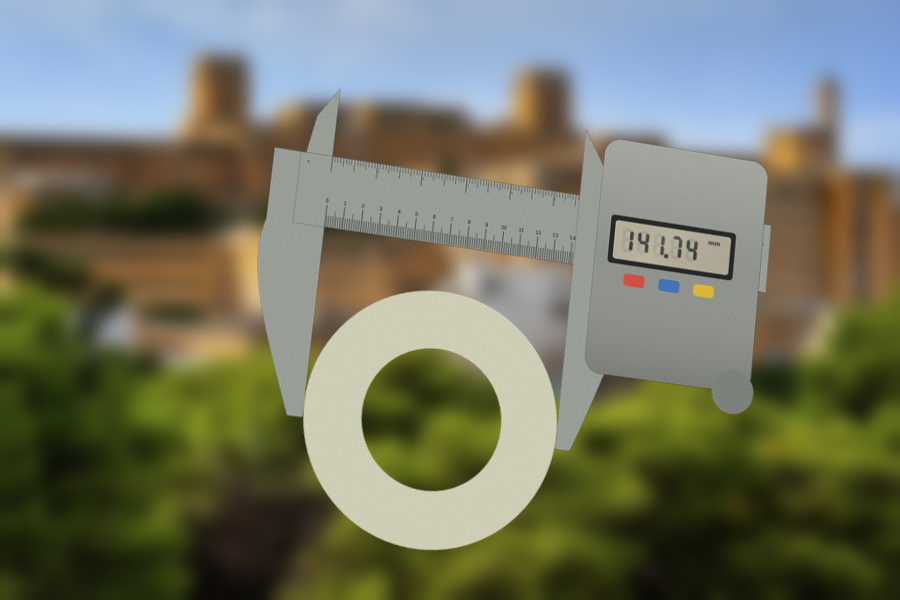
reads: 141.74
